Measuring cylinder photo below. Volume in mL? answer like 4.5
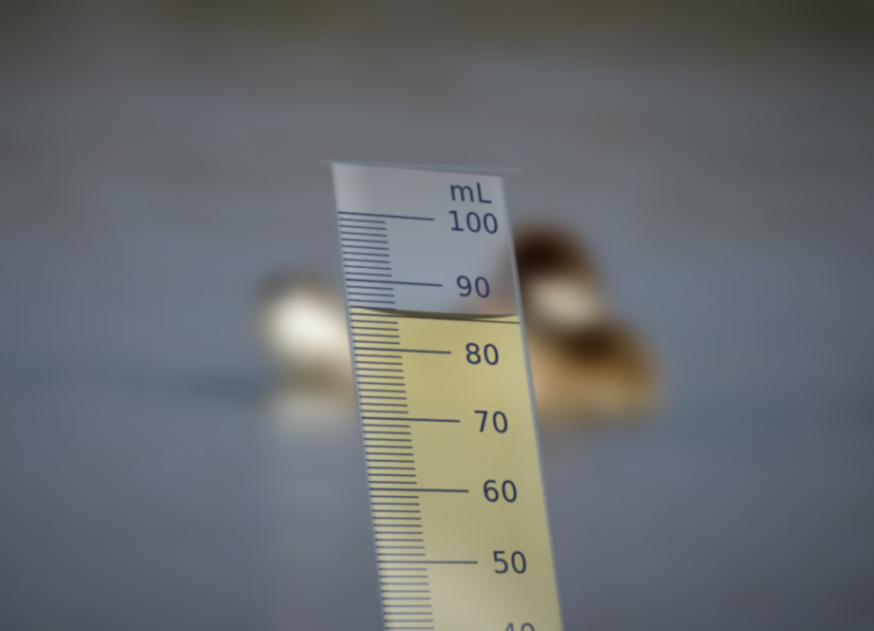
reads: 85
